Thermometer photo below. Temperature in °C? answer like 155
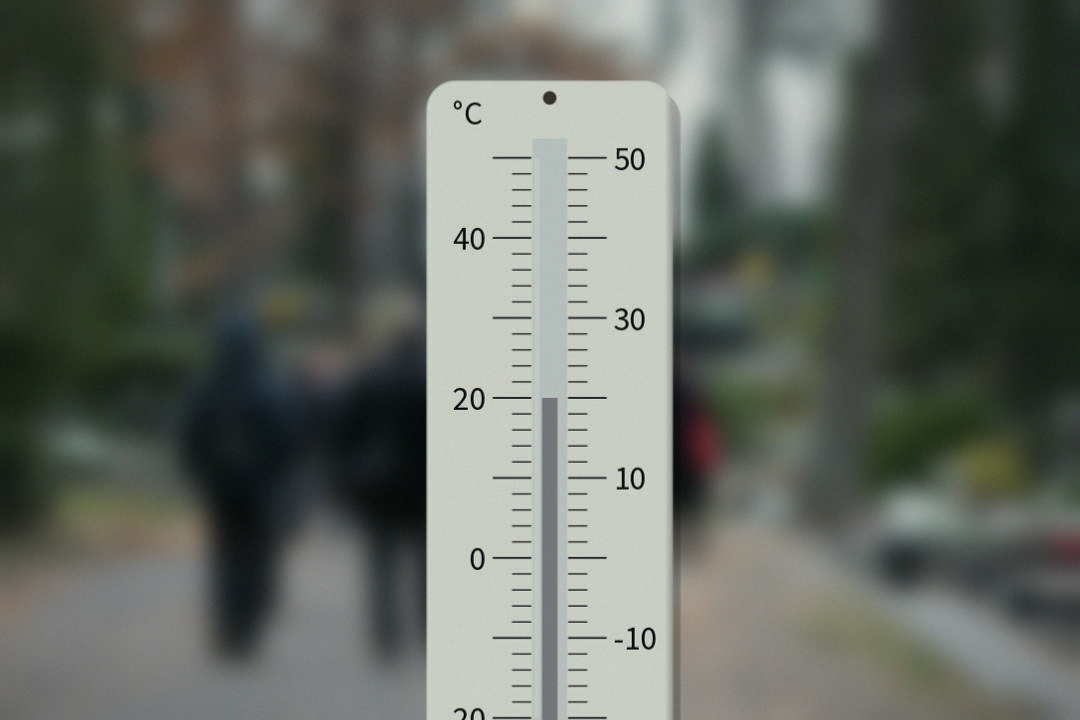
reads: 20
